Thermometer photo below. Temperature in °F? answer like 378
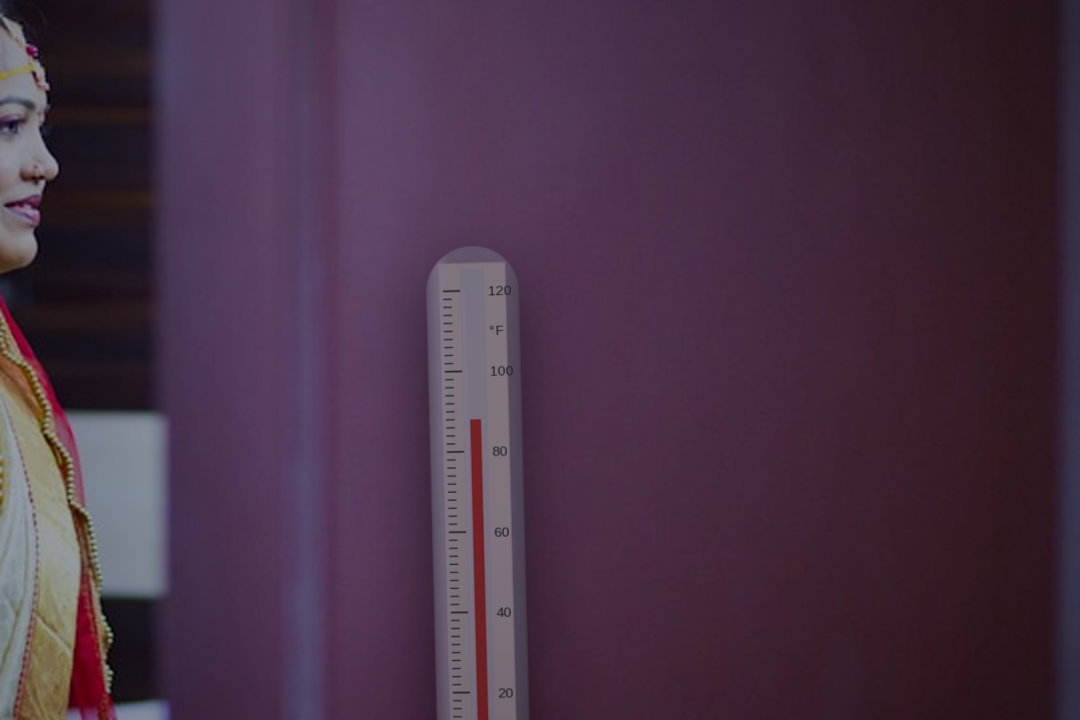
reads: 88
